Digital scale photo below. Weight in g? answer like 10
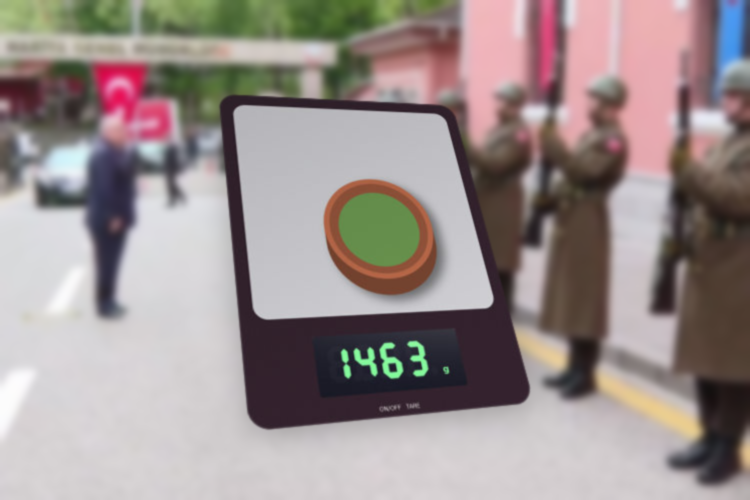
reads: 1463
